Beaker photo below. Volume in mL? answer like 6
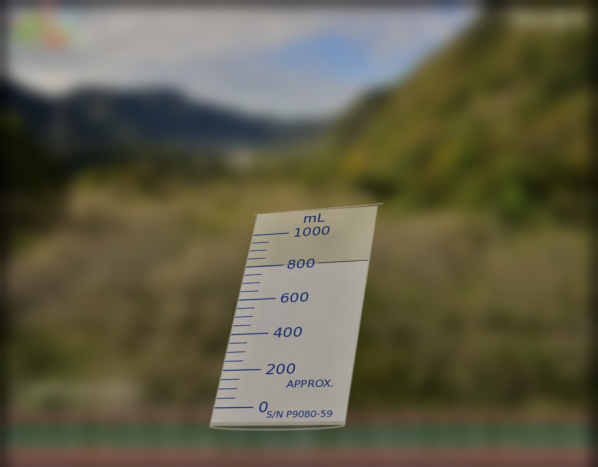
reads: 800
